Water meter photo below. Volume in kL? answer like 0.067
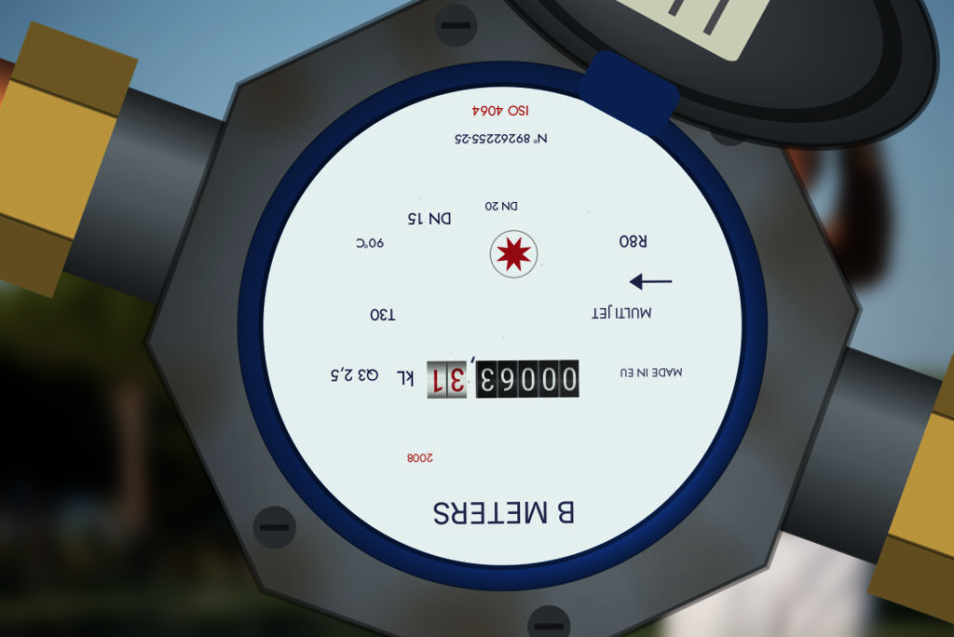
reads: 63.31
